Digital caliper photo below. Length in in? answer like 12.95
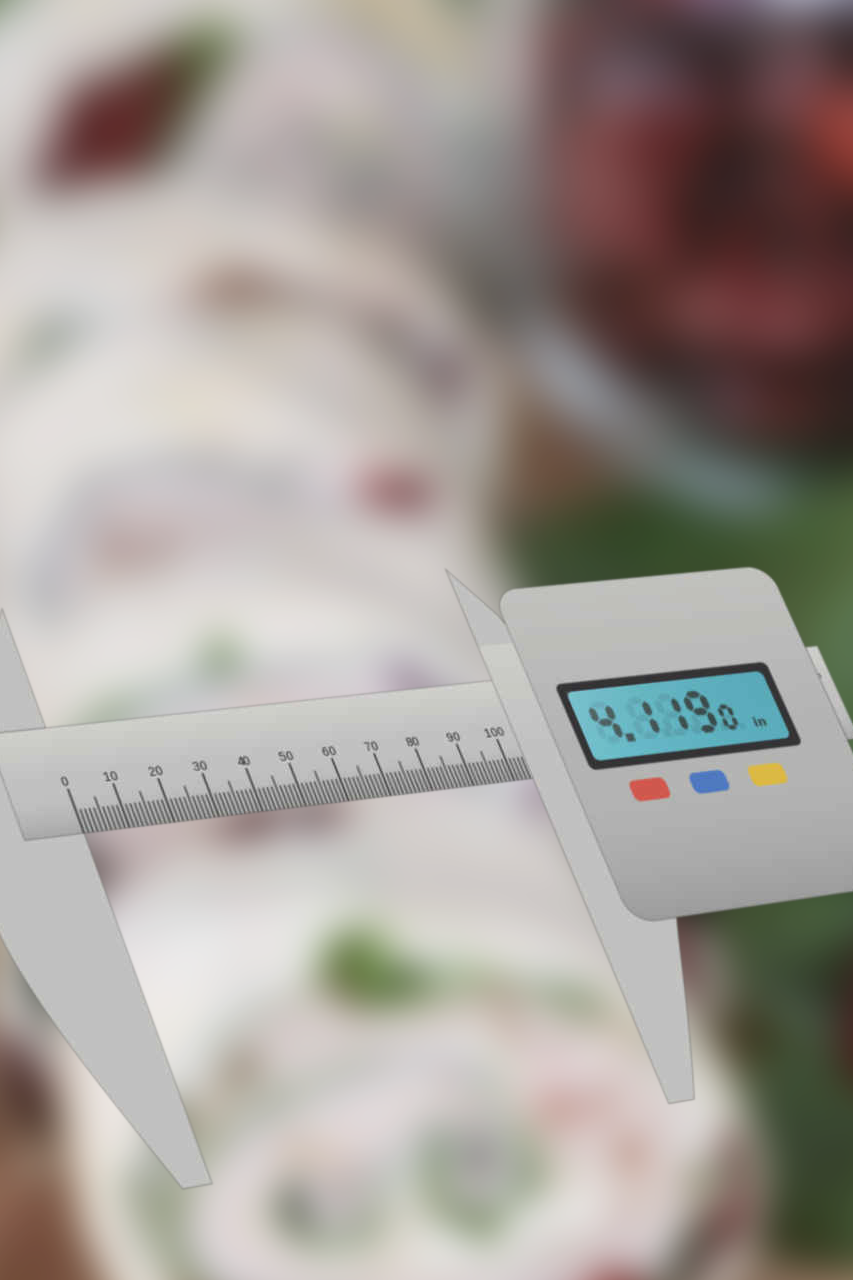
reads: 4.1190
